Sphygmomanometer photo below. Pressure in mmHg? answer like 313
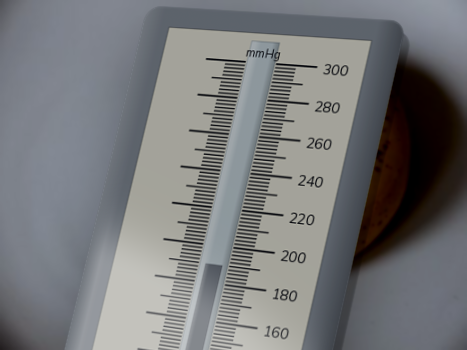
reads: 190
